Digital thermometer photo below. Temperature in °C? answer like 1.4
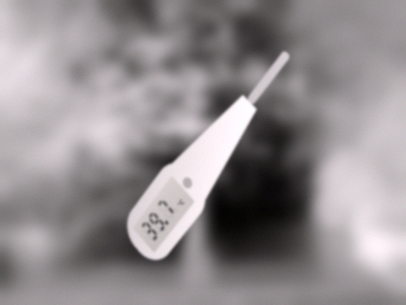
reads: 39.7
